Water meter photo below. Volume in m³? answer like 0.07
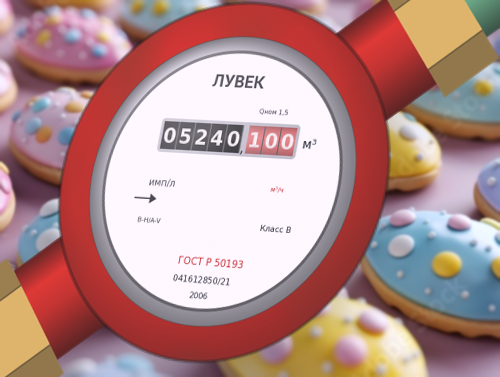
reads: 5240.100
